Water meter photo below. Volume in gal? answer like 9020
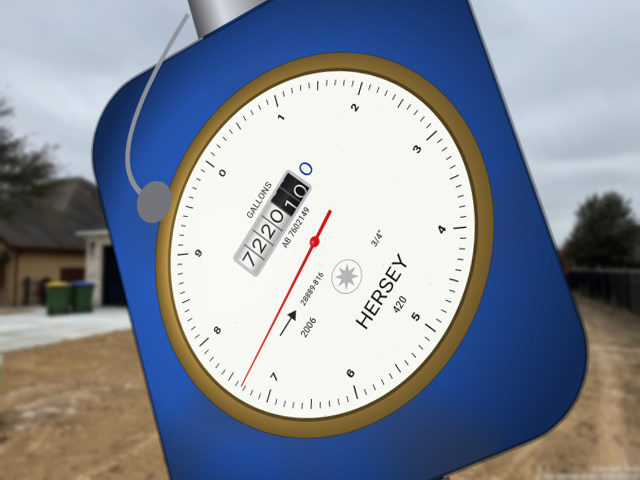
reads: 7220097.3
